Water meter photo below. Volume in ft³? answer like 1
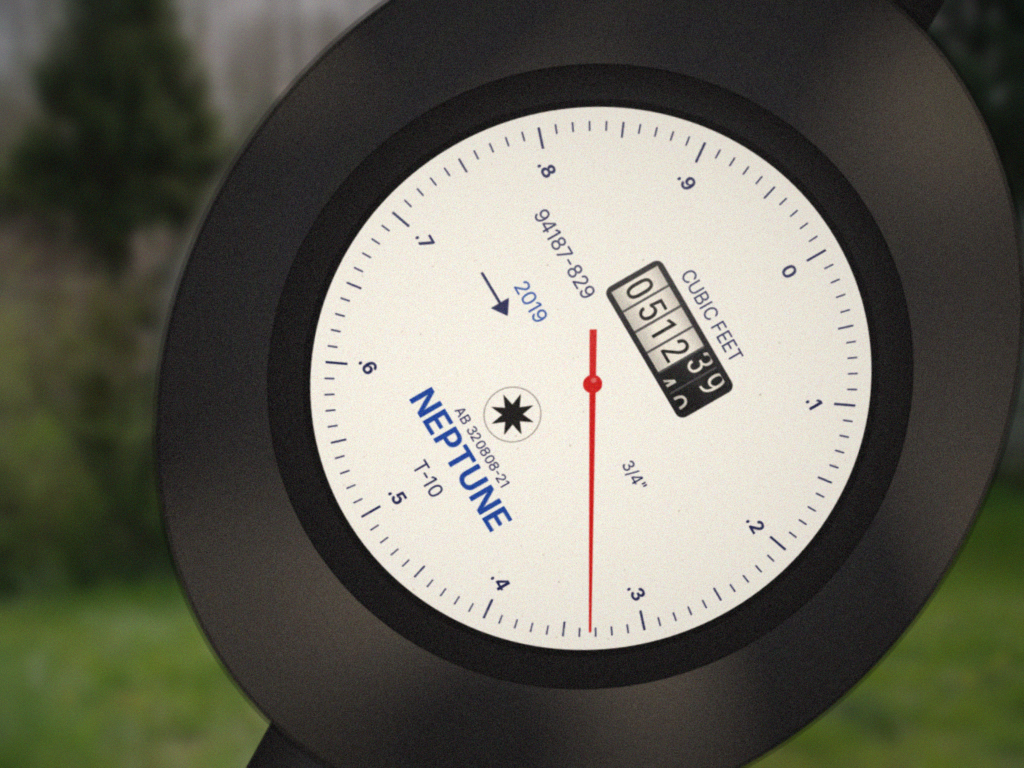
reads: 51239.33
